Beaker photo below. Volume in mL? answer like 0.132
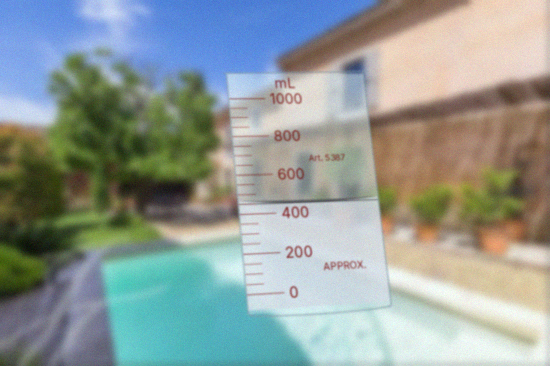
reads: 450
